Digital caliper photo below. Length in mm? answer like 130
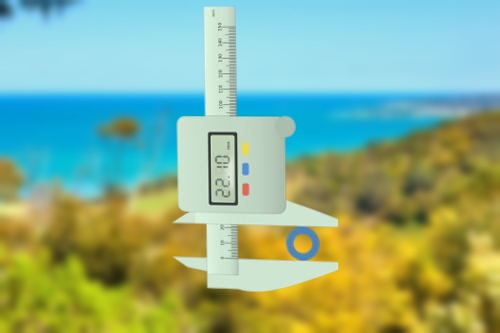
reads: 22.10
